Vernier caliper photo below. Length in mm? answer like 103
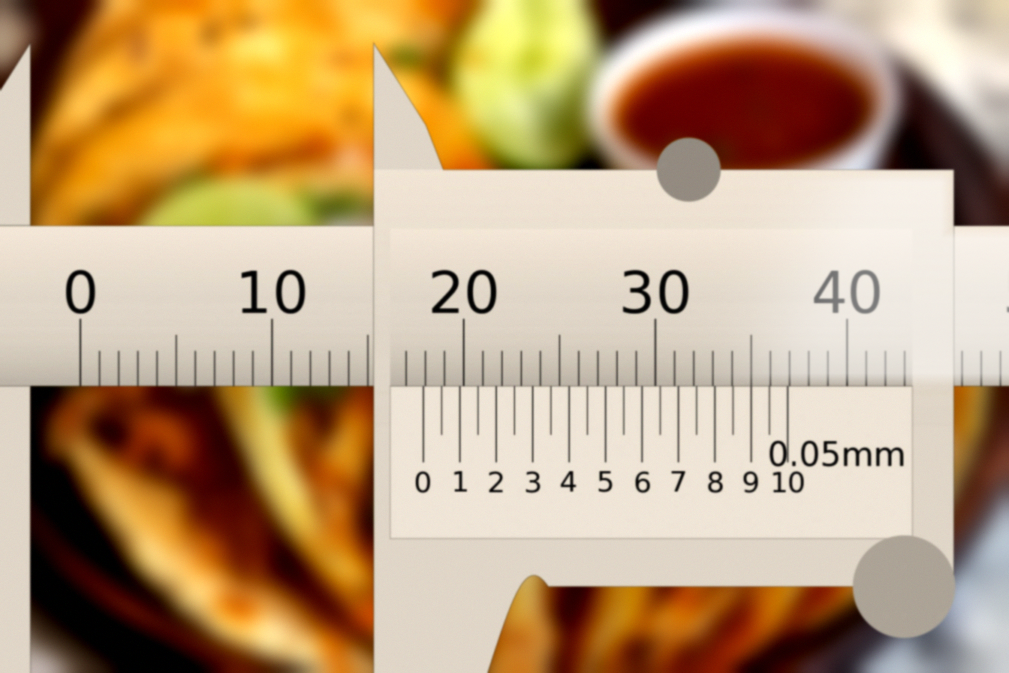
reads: 17.9
